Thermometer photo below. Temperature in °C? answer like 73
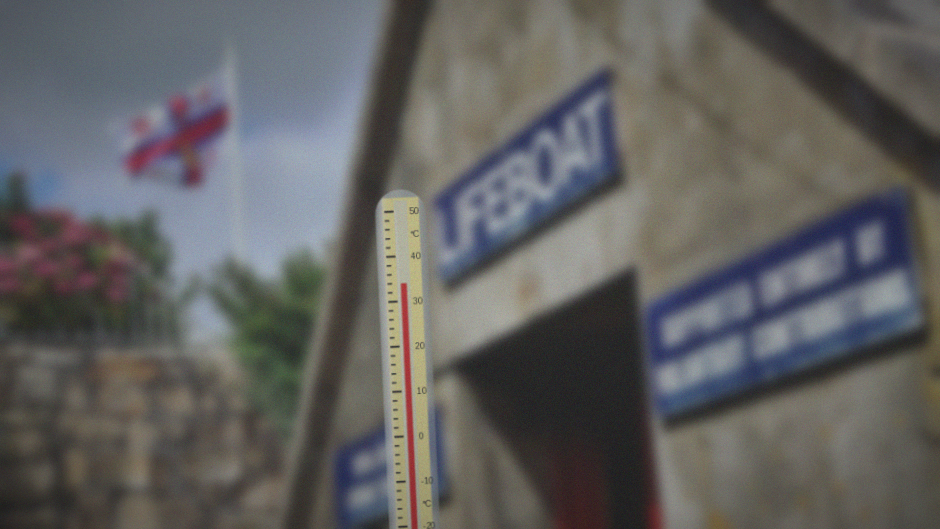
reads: 34
